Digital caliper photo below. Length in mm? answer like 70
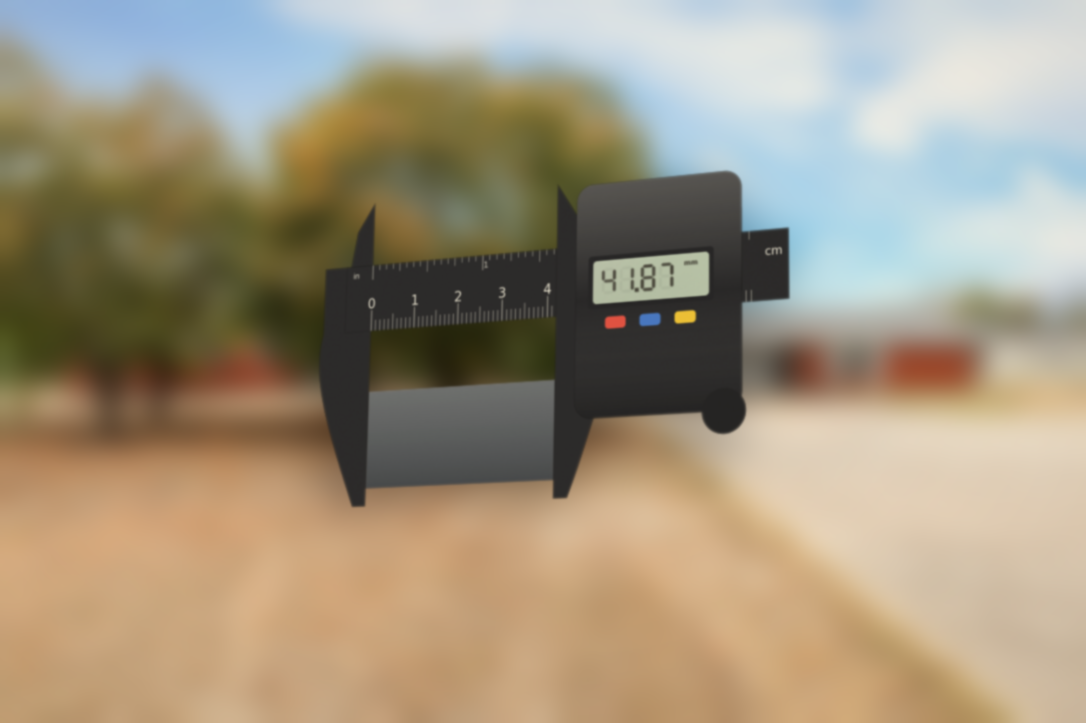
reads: 41.87
